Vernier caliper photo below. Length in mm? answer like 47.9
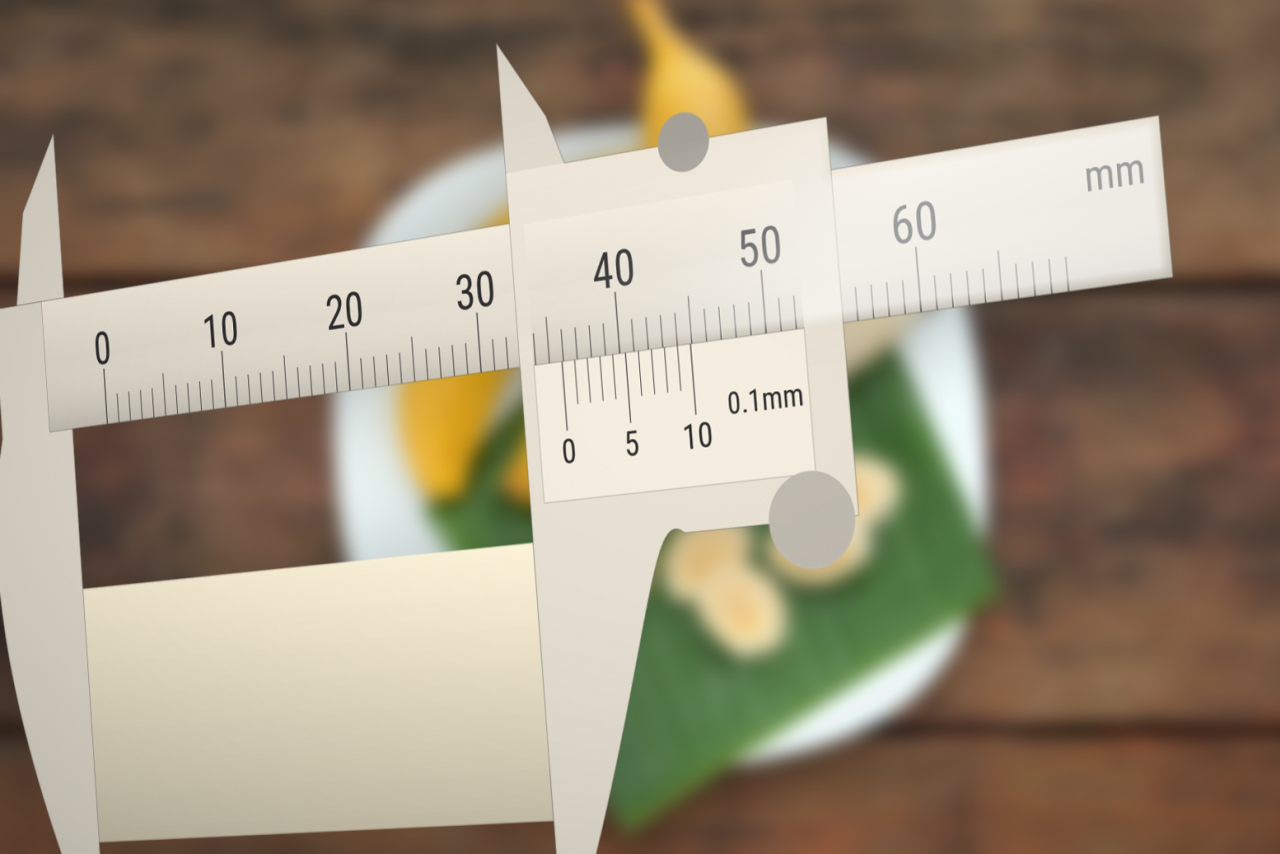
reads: 35.9
